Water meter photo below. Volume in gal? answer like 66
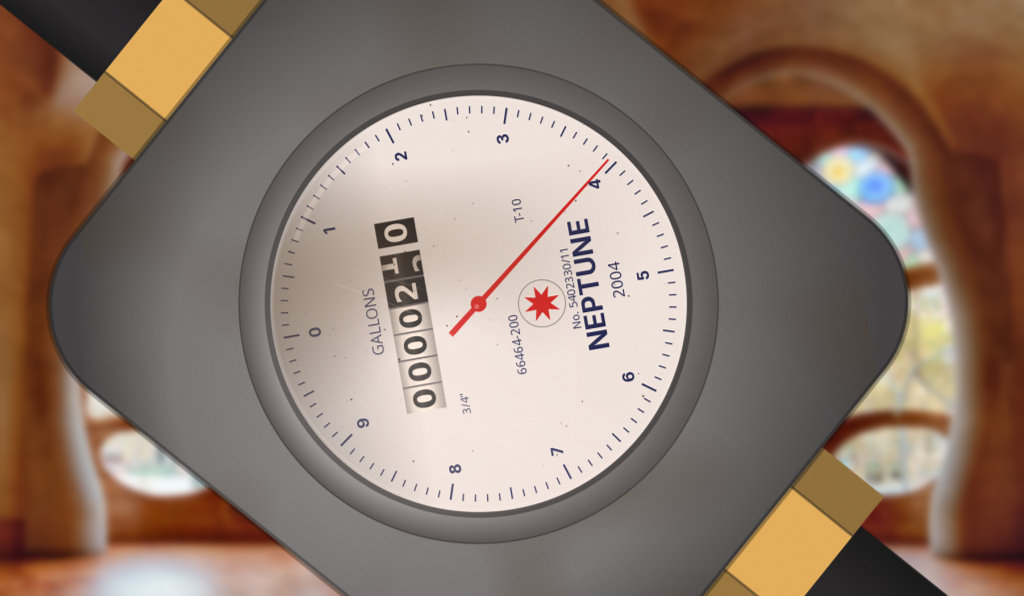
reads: 213.9
